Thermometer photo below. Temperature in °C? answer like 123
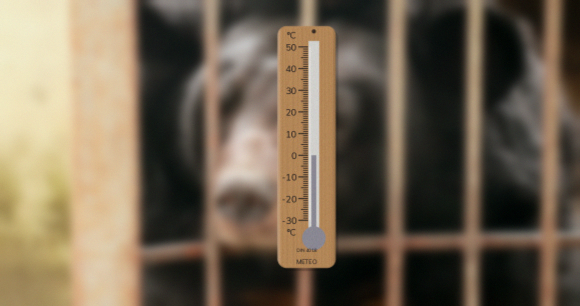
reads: 0
